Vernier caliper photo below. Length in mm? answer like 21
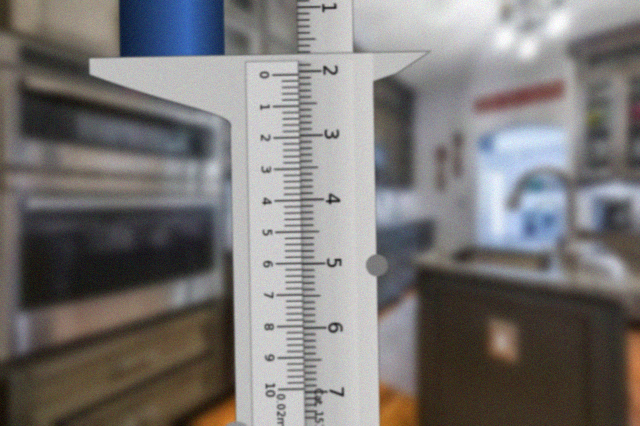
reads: 20.5
